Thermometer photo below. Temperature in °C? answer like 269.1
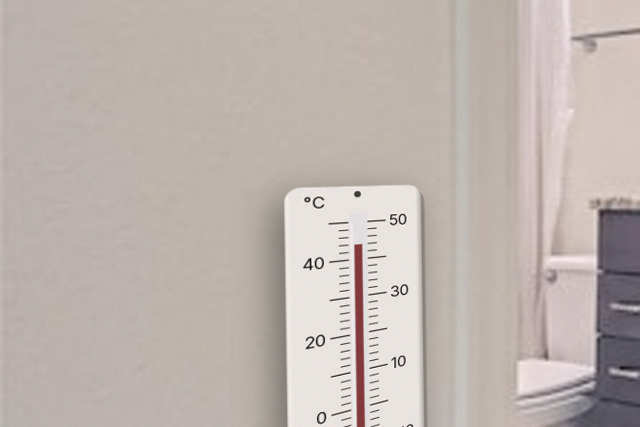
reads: 44
